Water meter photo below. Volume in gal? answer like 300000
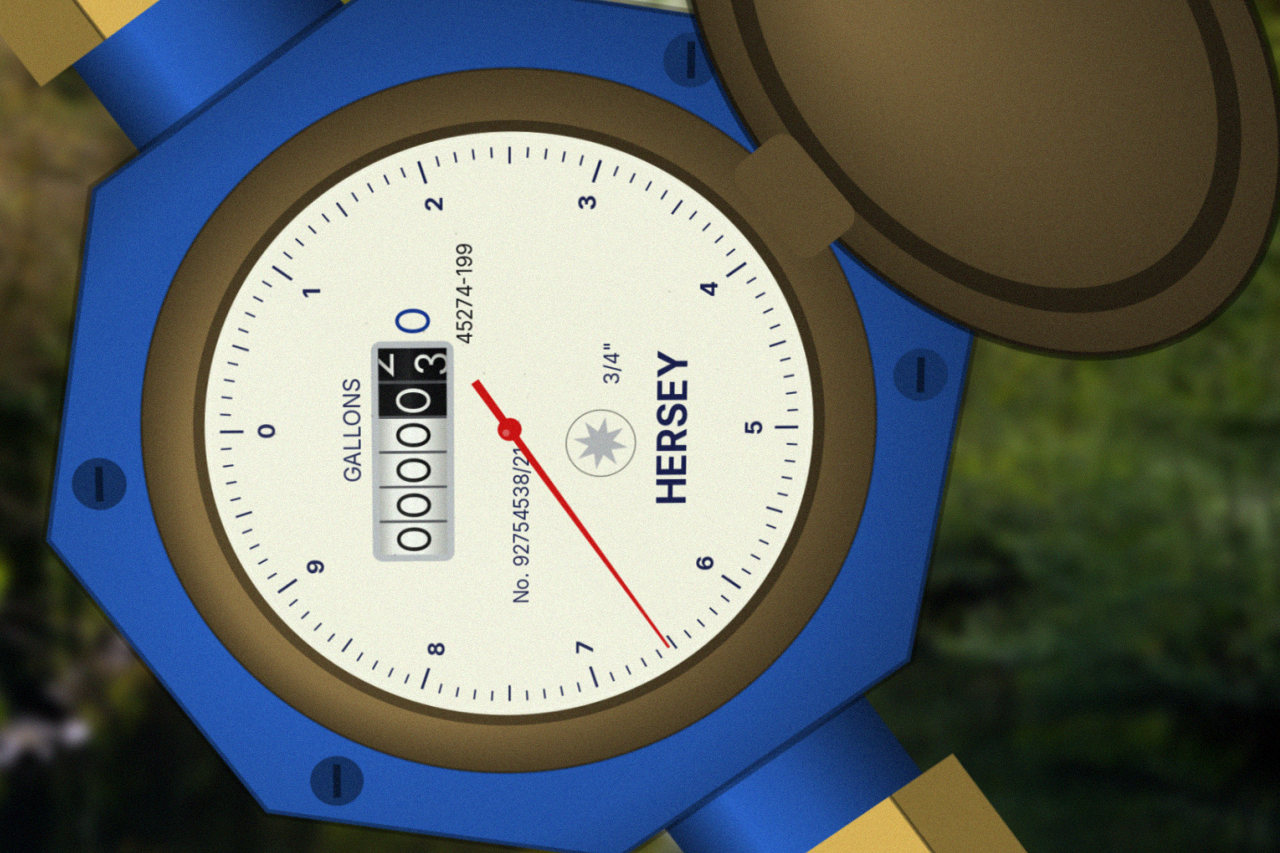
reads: 26.5
